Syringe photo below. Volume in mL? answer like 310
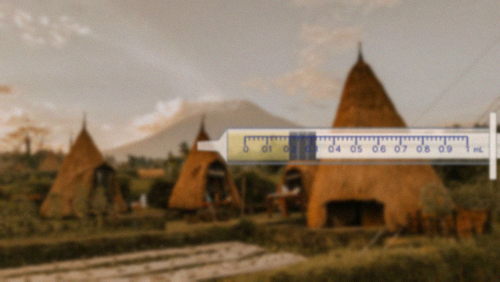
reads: 0.2
